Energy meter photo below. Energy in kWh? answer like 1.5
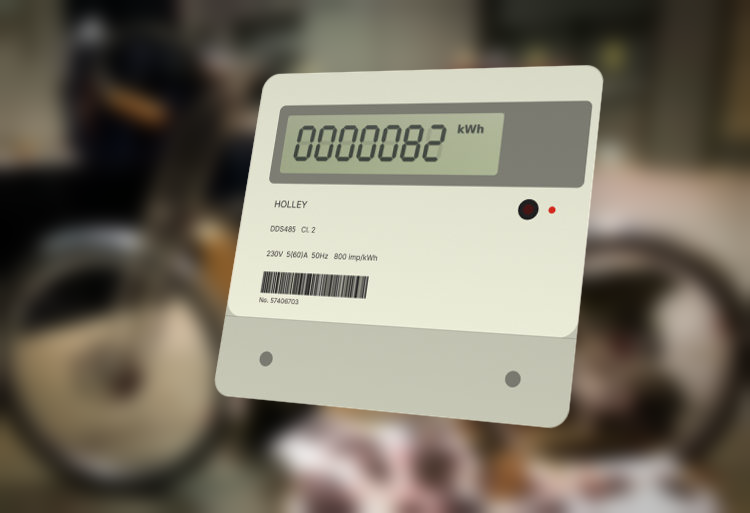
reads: 82
